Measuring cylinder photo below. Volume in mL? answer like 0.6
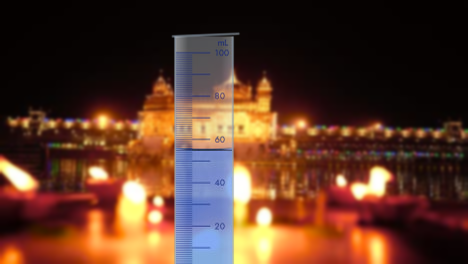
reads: 55
